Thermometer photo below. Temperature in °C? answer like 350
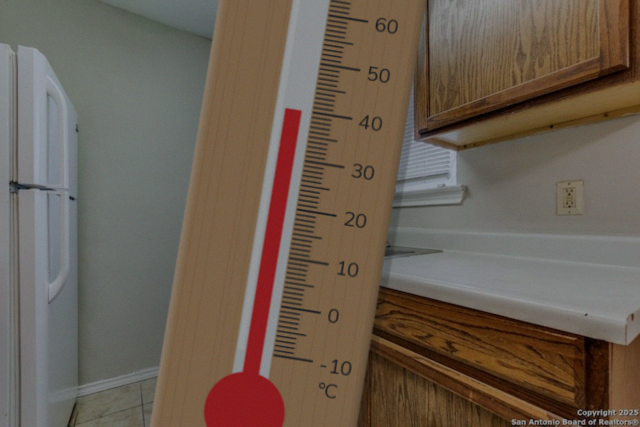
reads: 40
